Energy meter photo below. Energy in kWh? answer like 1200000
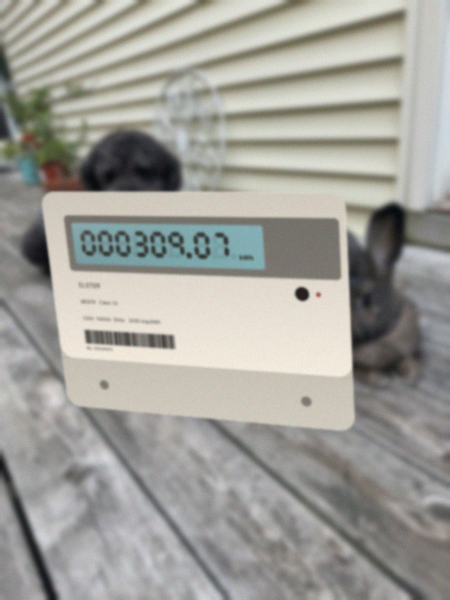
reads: 309.07
